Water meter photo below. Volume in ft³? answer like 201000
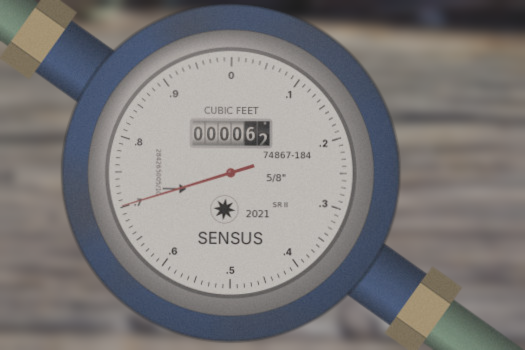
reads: 61.70
